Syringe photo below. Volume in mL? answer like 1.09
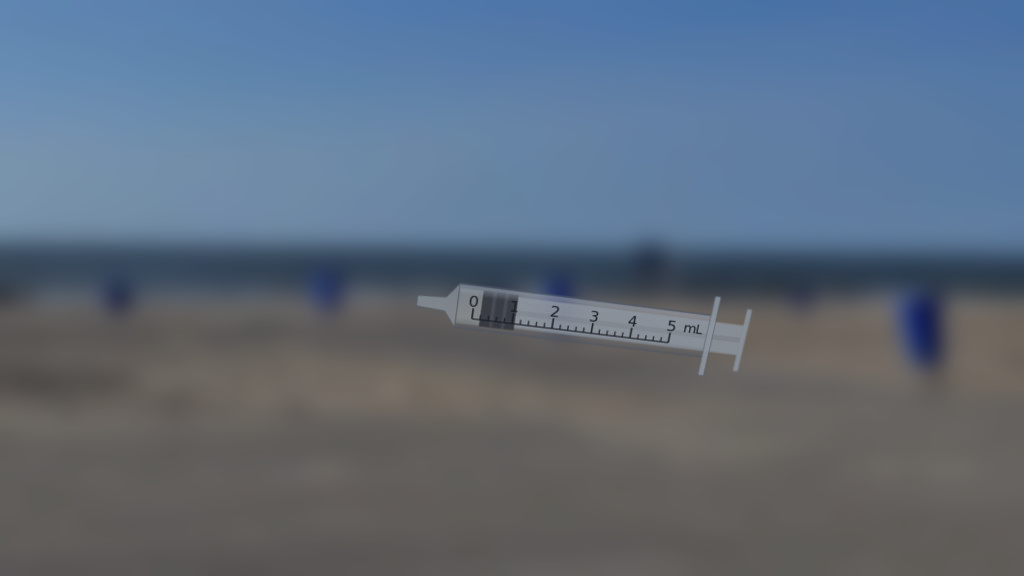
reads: 0.2
